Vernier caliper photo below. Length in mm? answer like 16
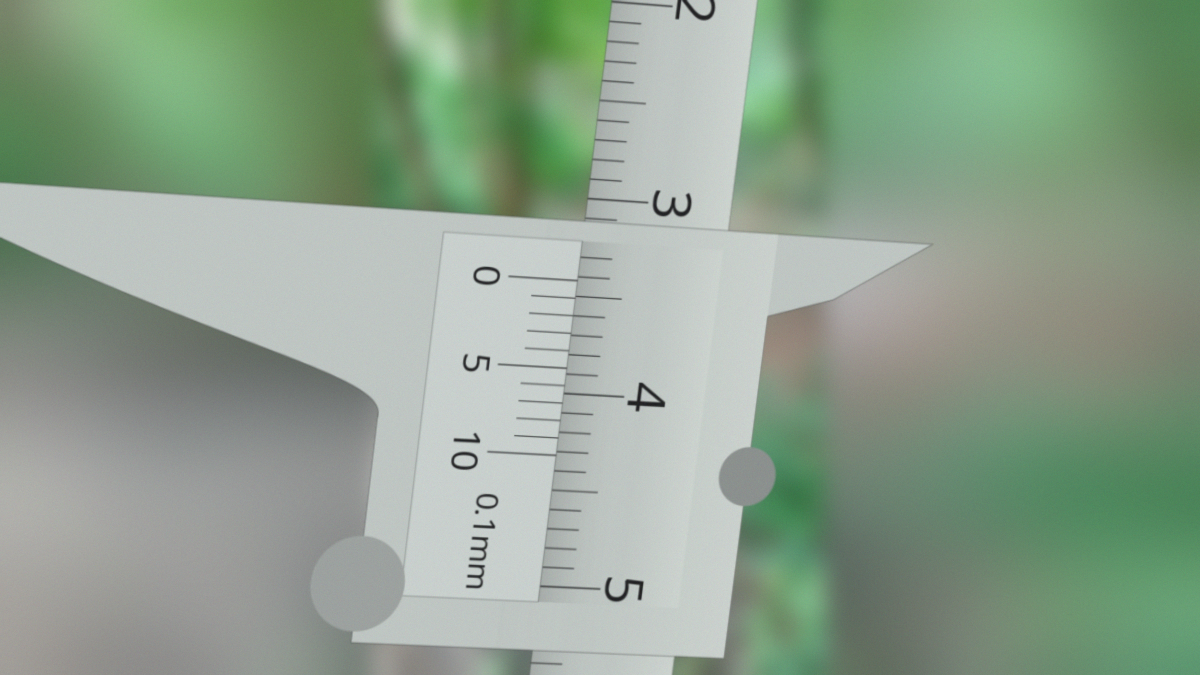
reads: 34.2
